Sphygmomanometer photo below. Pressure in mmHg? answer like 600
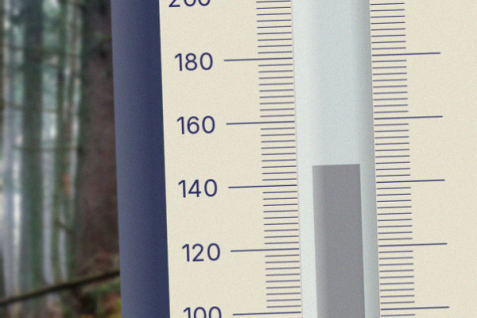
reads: 146
